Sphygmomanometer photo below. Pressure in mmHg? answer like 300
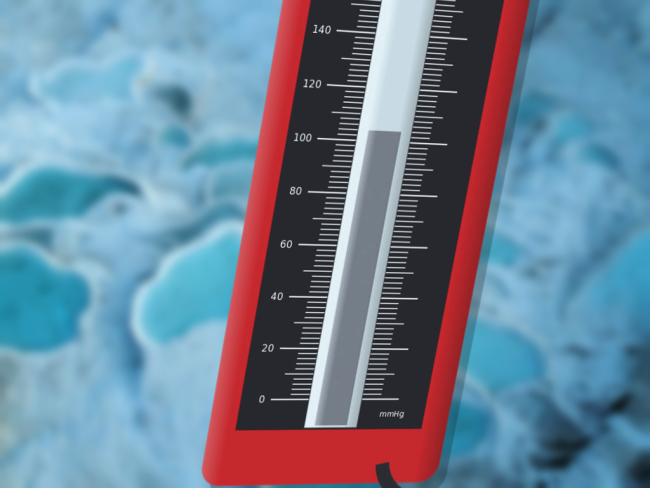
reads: 104
